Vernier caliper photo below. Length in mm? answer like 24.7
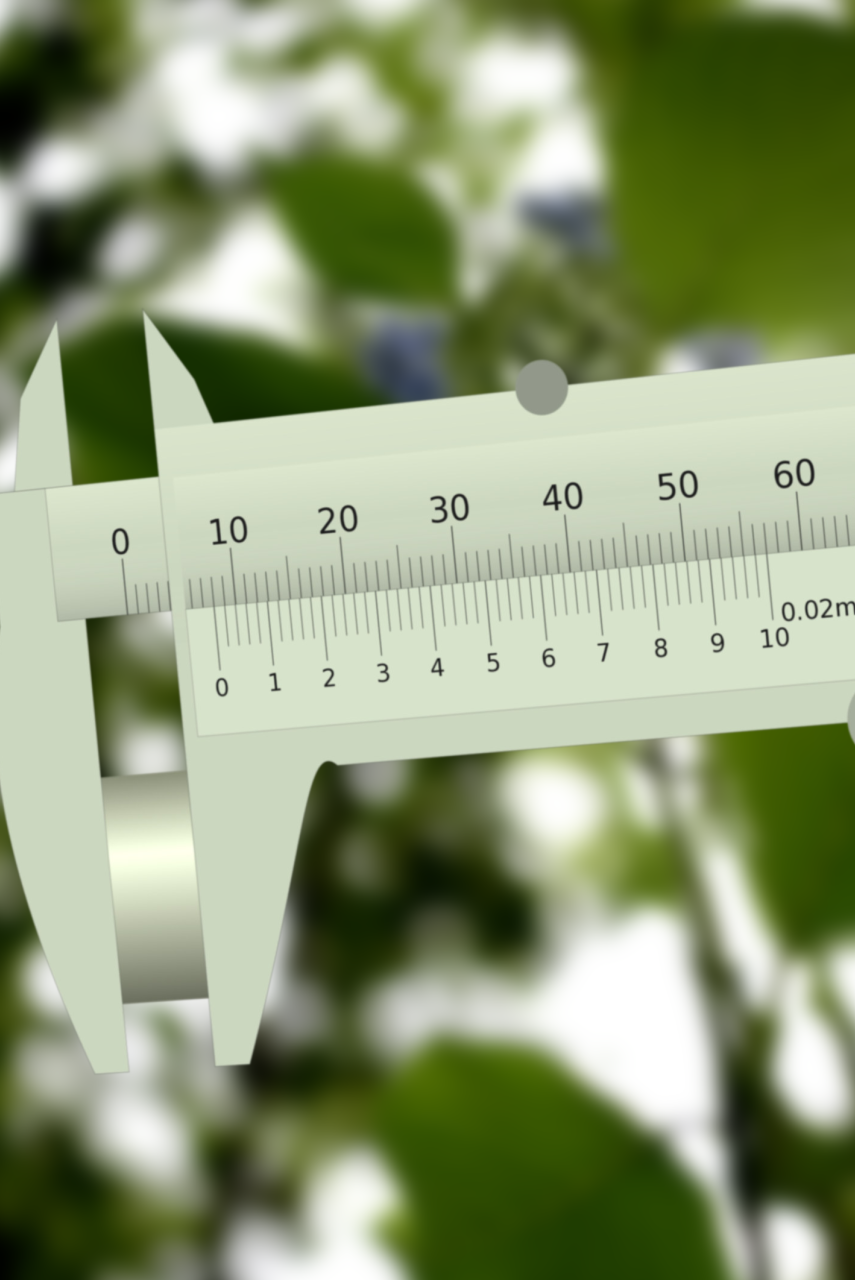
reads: 8.0
